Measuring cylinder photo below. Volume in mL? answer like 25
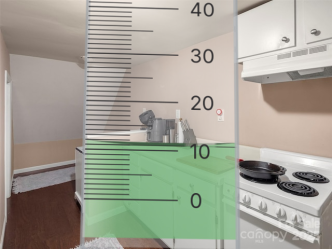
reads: 11
